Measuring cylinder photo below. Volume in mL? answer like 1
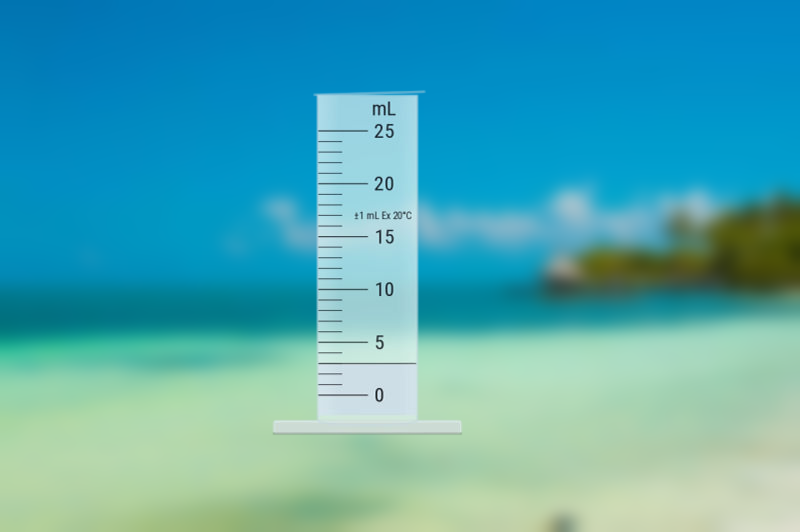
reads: 3
